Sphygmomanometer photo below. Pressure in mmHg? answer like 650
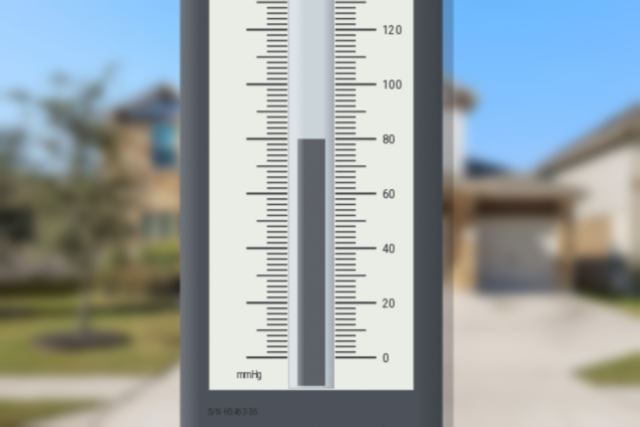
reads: 80
